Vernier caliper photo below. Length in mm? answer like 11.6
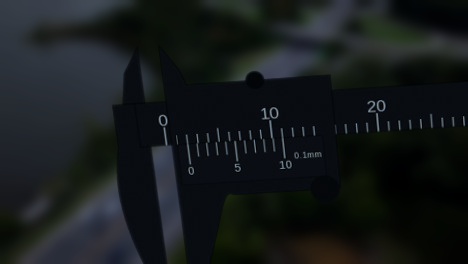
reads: 2.0
